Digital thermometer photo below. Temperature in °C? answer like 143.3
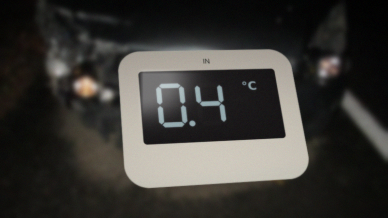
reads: 0.4
